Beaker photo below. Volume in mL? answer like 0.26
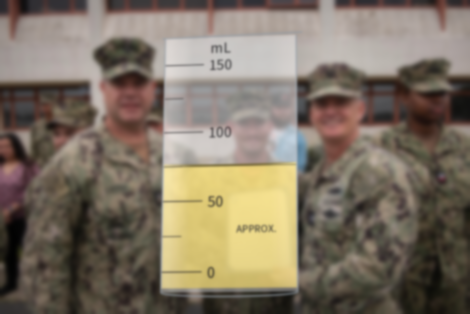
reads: 75
